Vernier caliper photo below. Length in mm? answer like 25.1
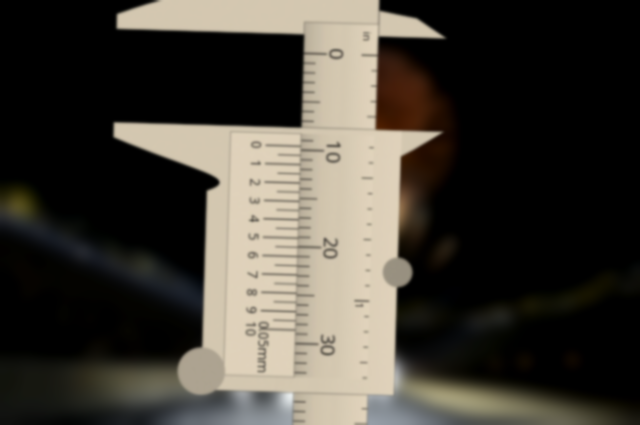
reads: 9.6
